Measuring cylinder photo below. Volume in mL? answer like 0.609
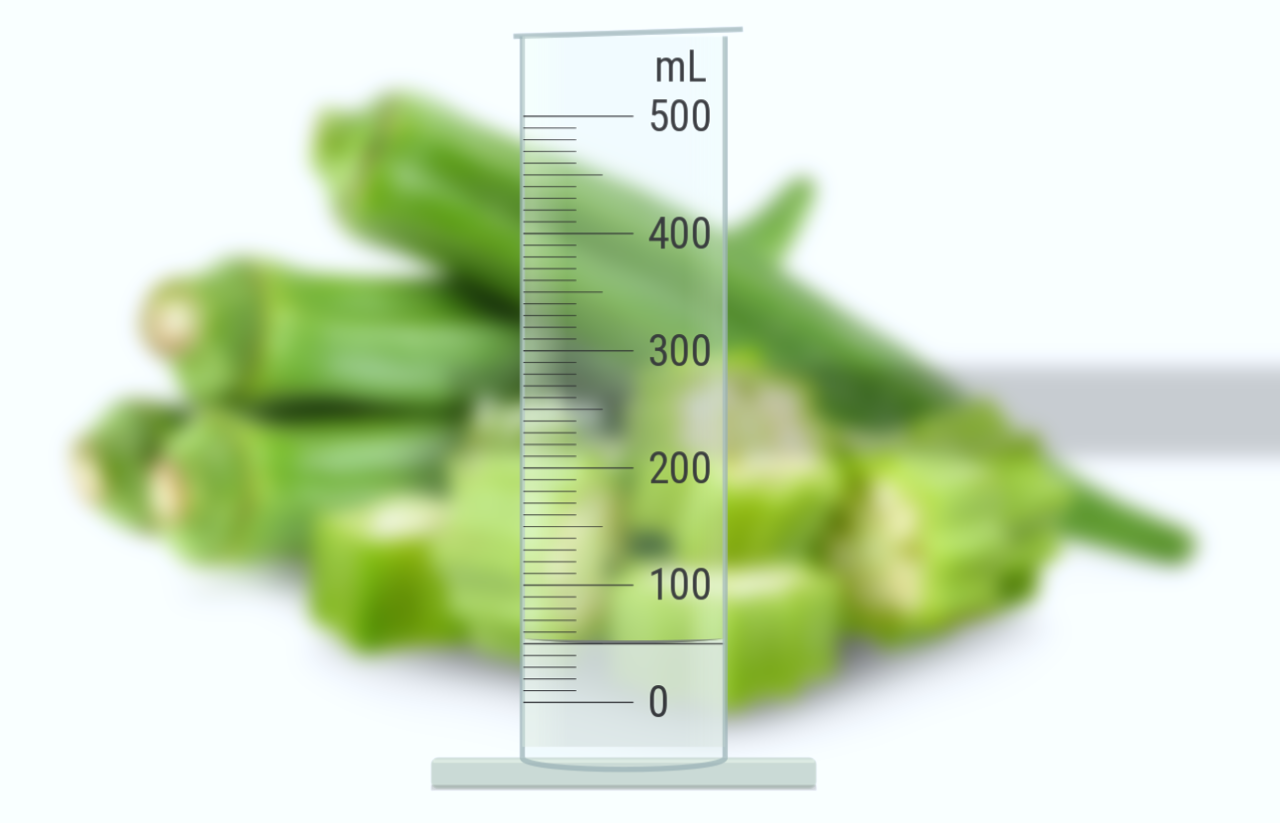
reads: 50
